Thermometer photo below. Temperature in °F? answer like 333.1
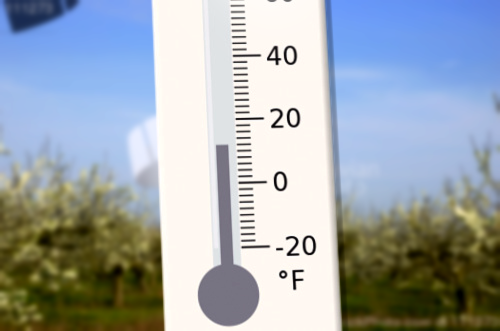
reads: 12
